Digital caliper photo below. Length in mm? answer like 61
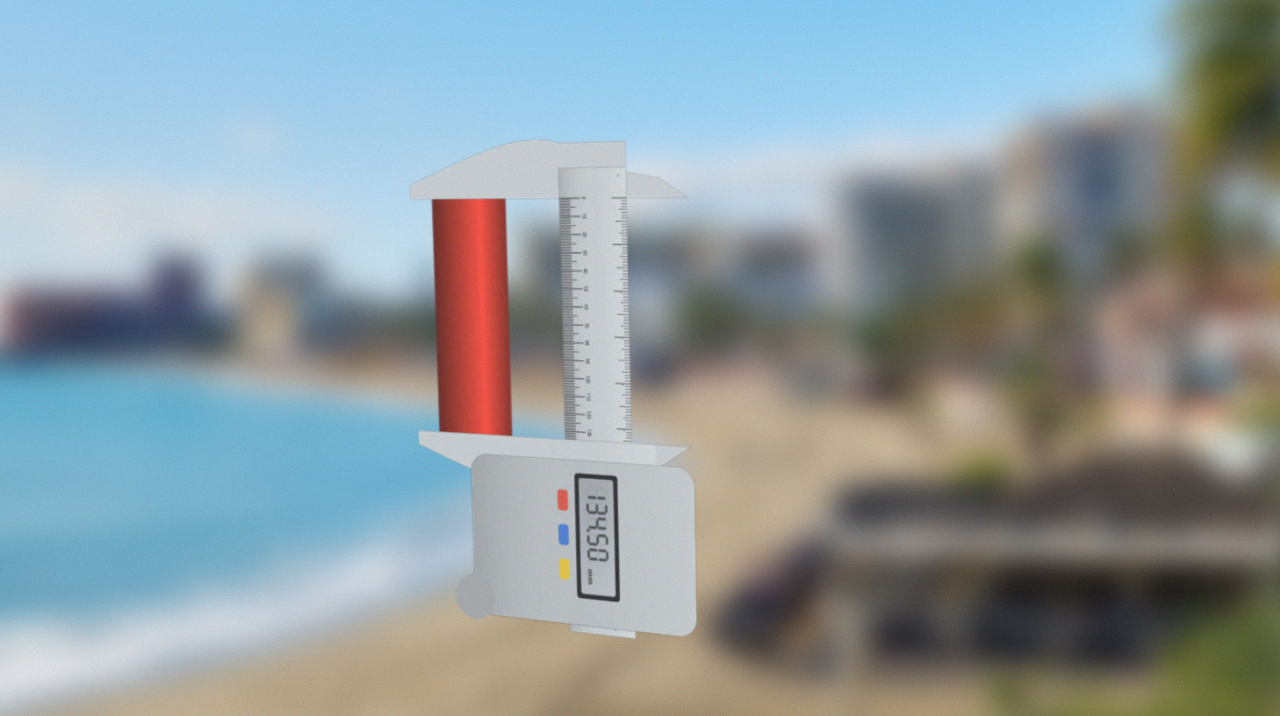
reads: 134.50
